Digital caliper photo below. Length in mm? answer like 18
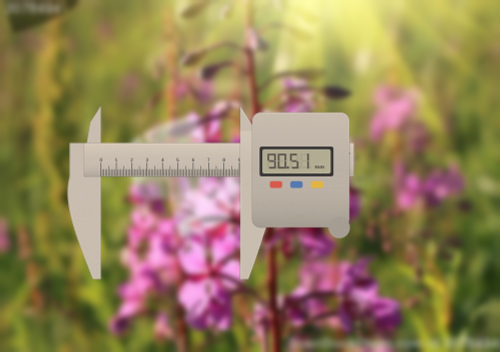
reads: 90.51
